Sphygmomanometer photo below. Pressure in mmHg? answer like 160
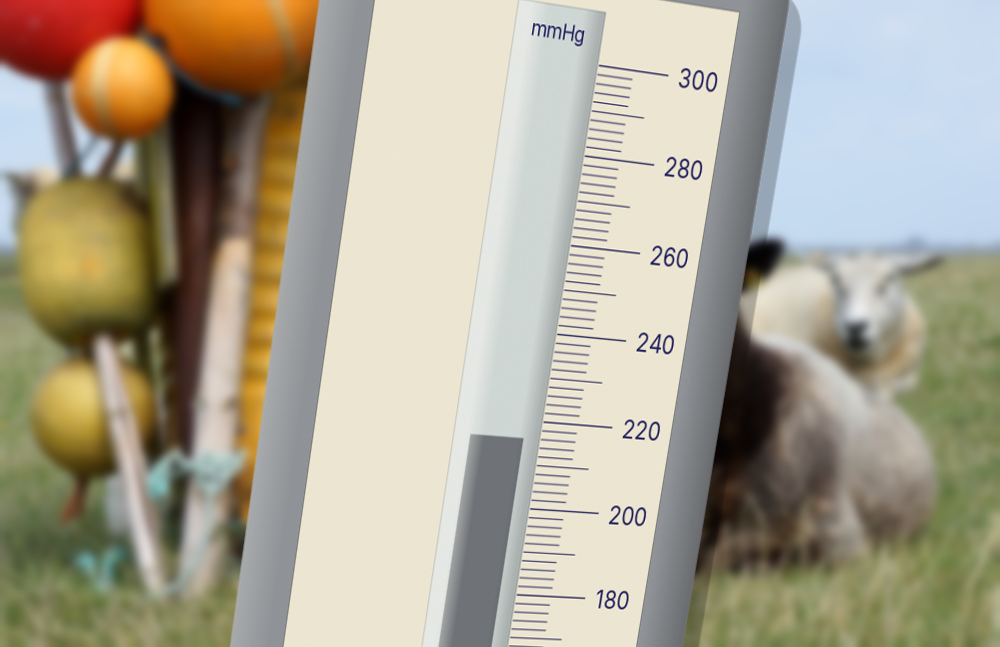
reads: 216
